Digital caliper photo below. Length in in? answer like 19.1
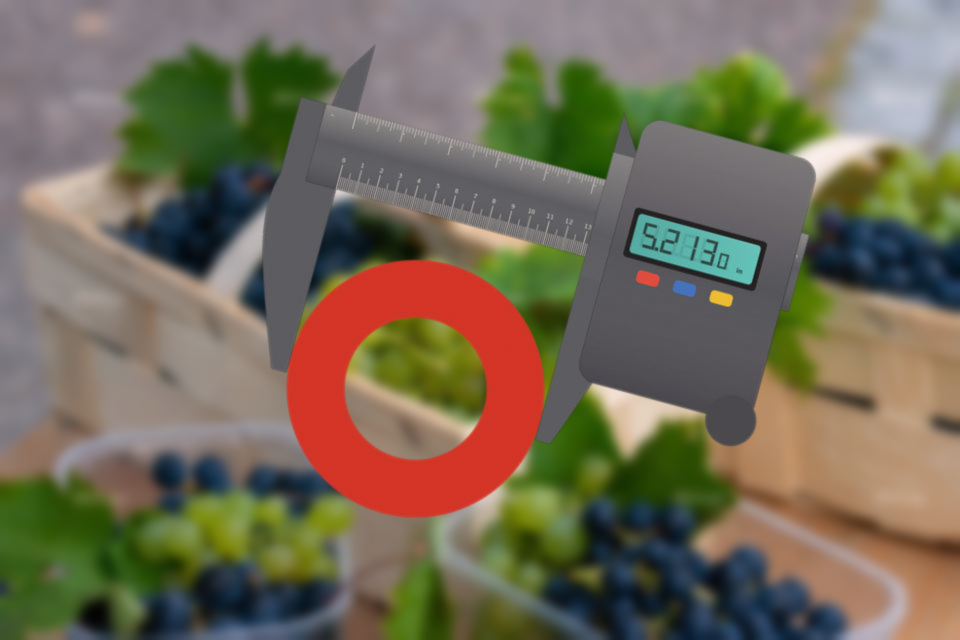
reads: 5.2130
